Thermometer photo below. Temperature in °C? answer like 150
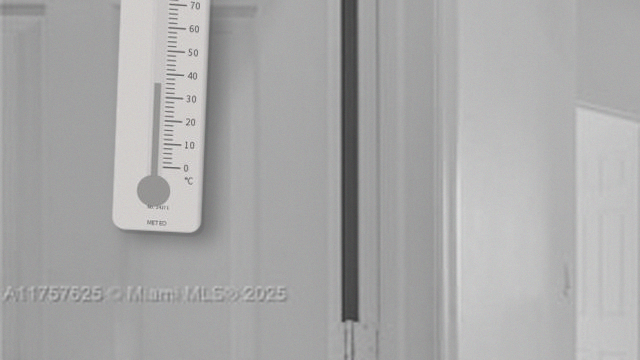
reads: 36
